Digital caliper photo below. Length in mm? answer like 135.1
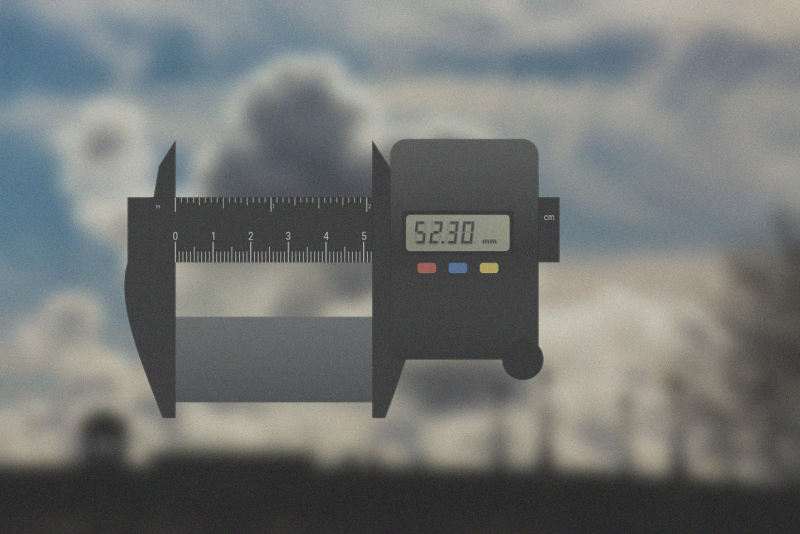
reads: 52.30
